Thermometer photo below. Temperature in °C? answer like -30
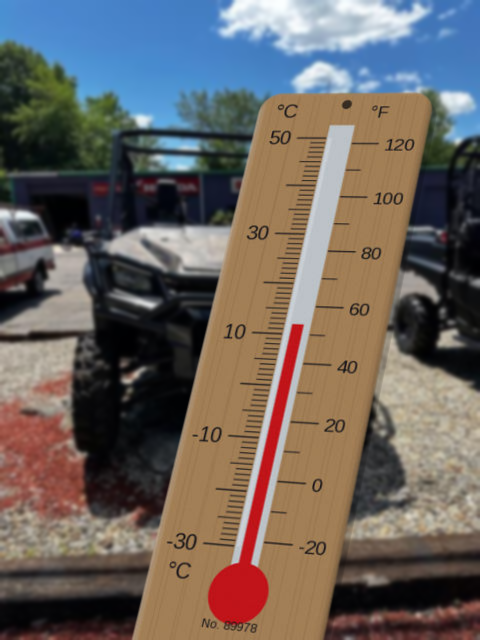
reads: 12
